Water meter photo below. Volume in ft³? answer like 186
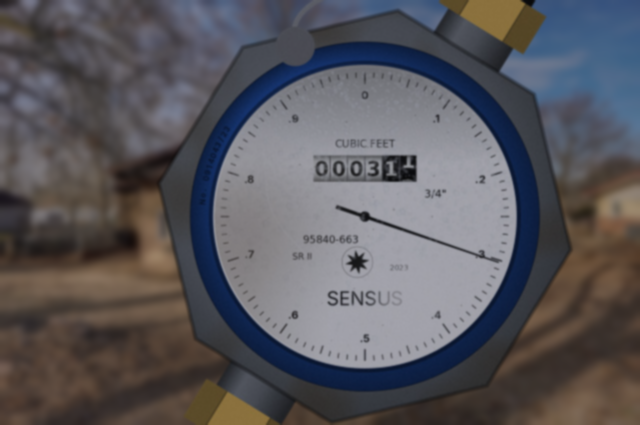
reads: 311.30
